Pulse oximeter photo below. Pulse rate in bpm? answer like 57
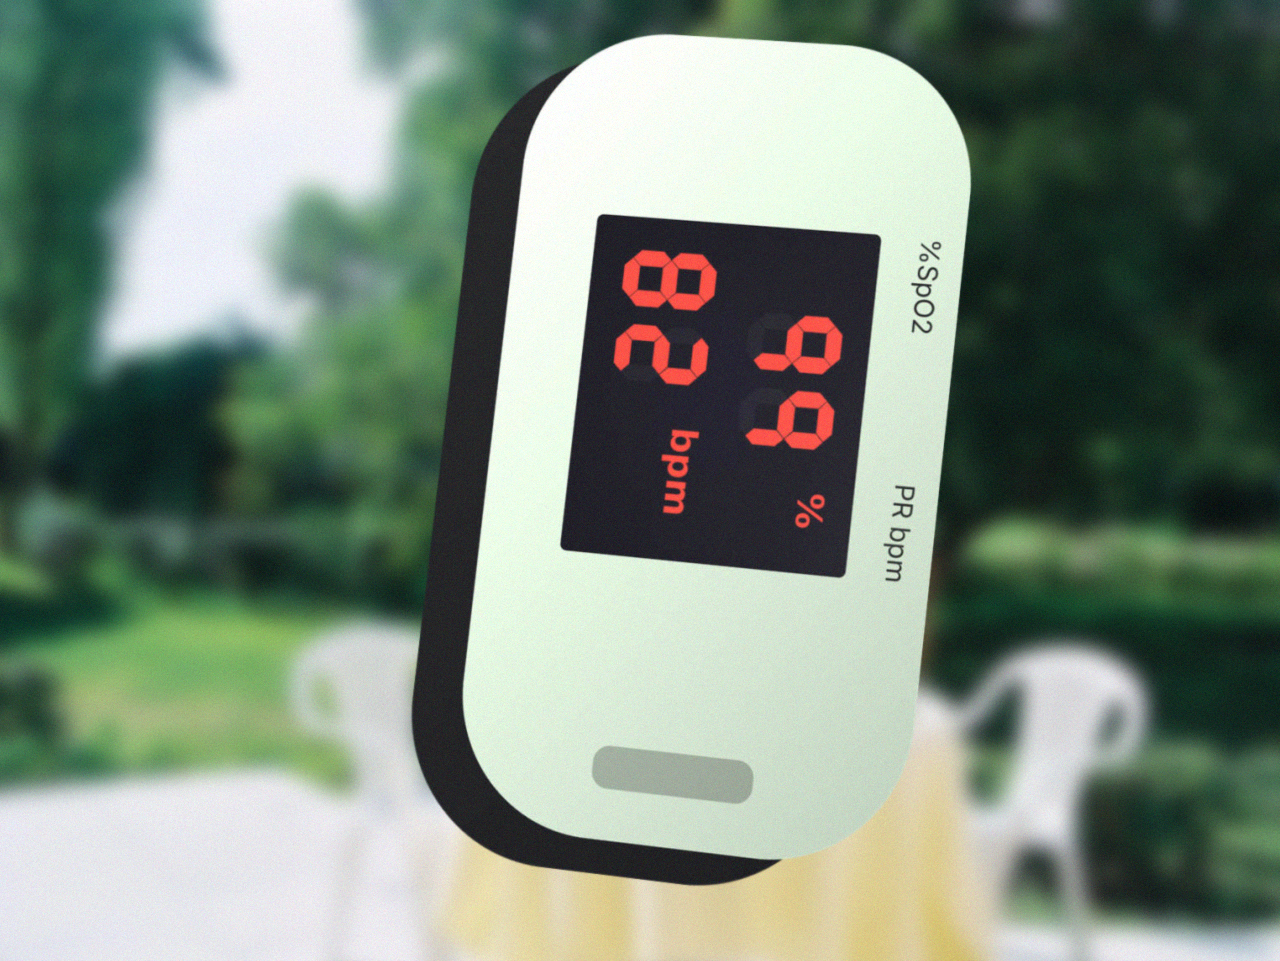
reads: 82
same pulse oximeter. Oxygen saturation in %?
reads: 99
